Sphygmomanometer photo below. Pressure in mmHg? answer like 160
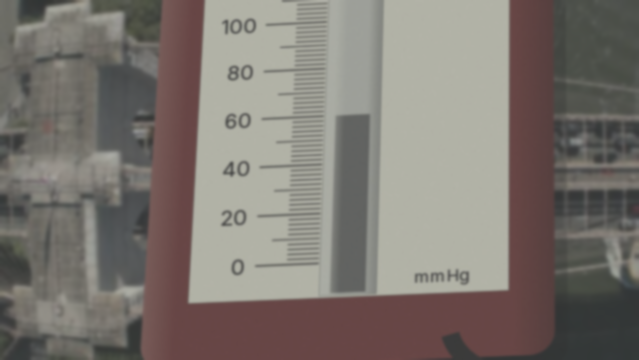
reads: 60
